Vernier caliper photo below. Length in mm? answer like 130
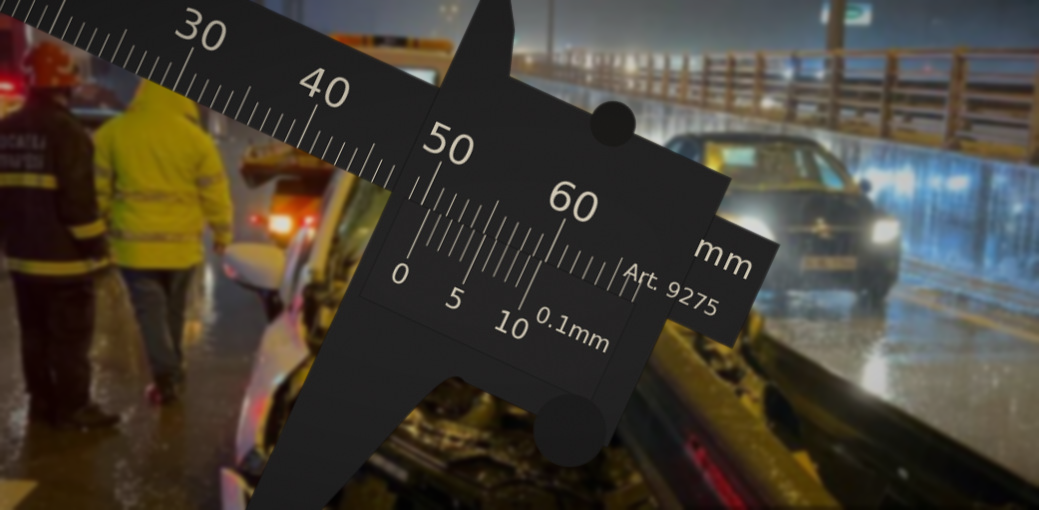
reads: 50.7
